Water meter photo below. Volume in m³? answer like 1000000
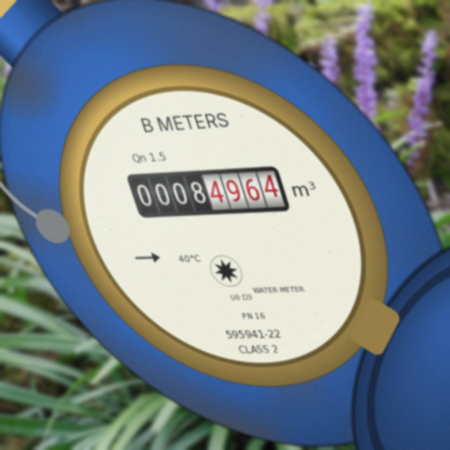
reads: 8.4964
